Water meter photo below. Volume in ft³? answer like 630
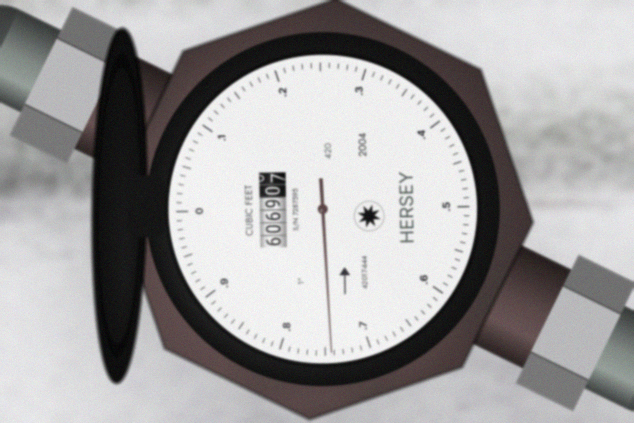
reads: 606906.74
